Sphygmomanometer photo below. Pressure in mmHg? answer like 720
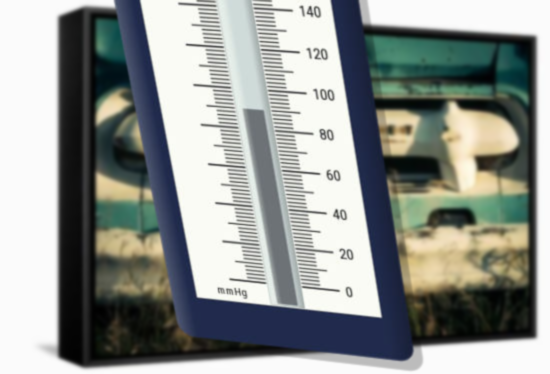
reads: 90
